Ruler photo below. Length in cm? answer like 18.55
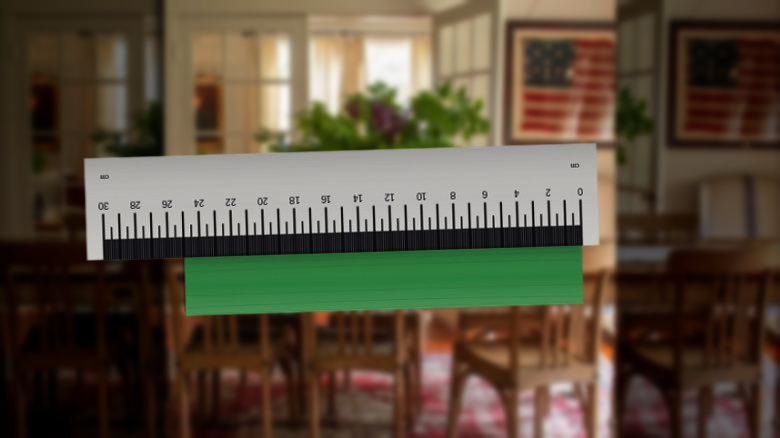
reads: 25
